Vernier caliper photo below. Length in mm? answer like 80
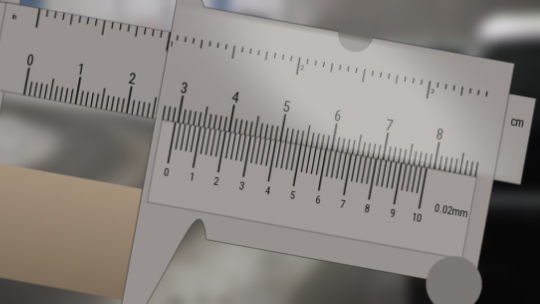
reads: 29.5
